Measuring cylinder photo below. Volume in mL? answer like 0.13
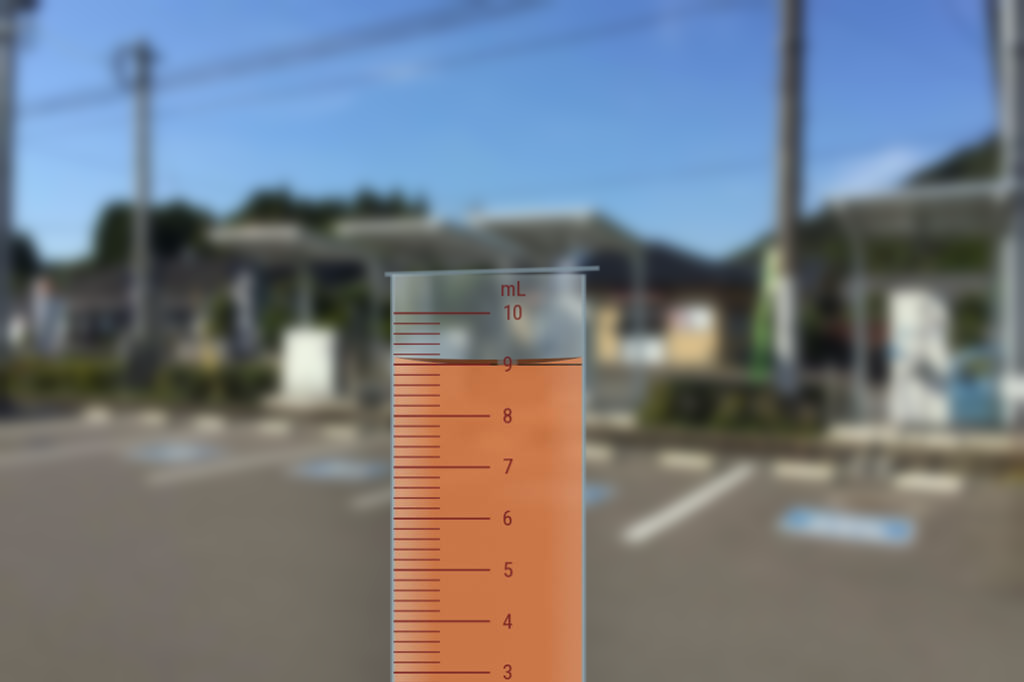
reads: 9
